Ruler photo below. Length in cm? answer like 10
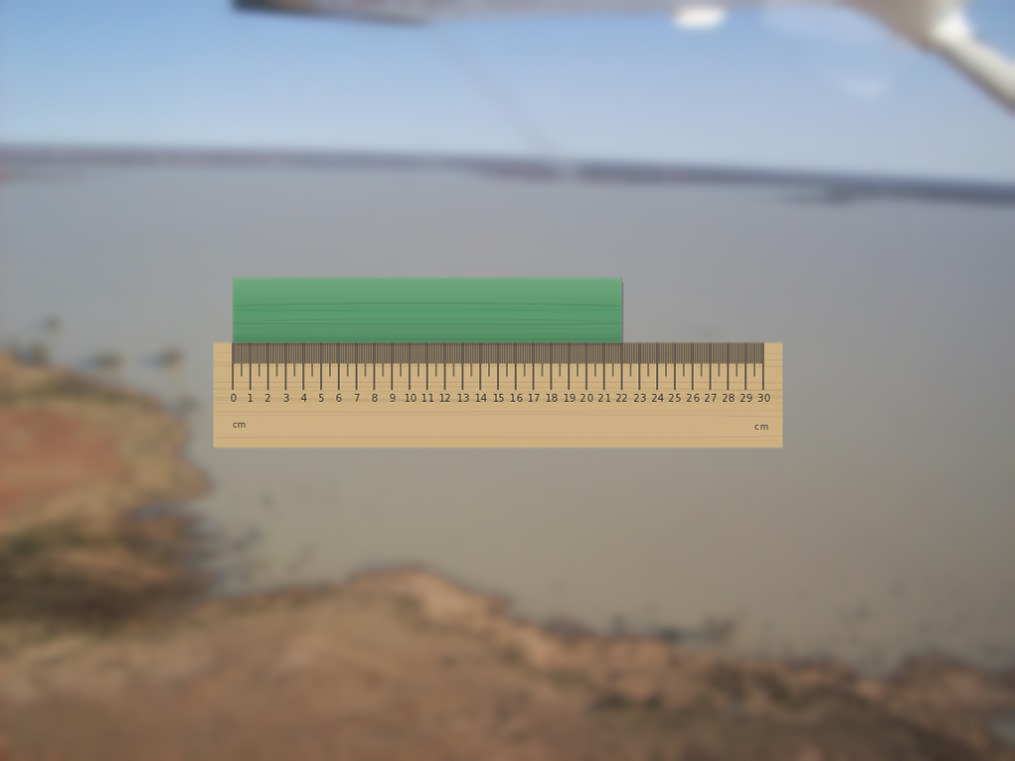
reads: 22
